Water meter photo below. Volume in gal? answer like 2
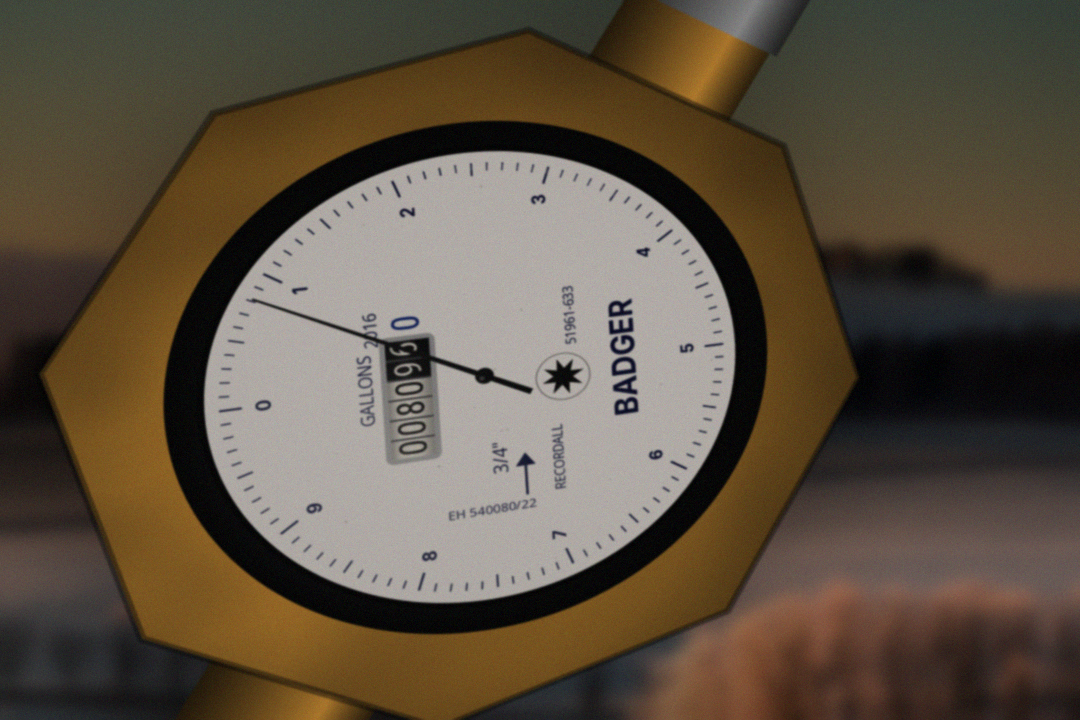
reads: 80960.8
